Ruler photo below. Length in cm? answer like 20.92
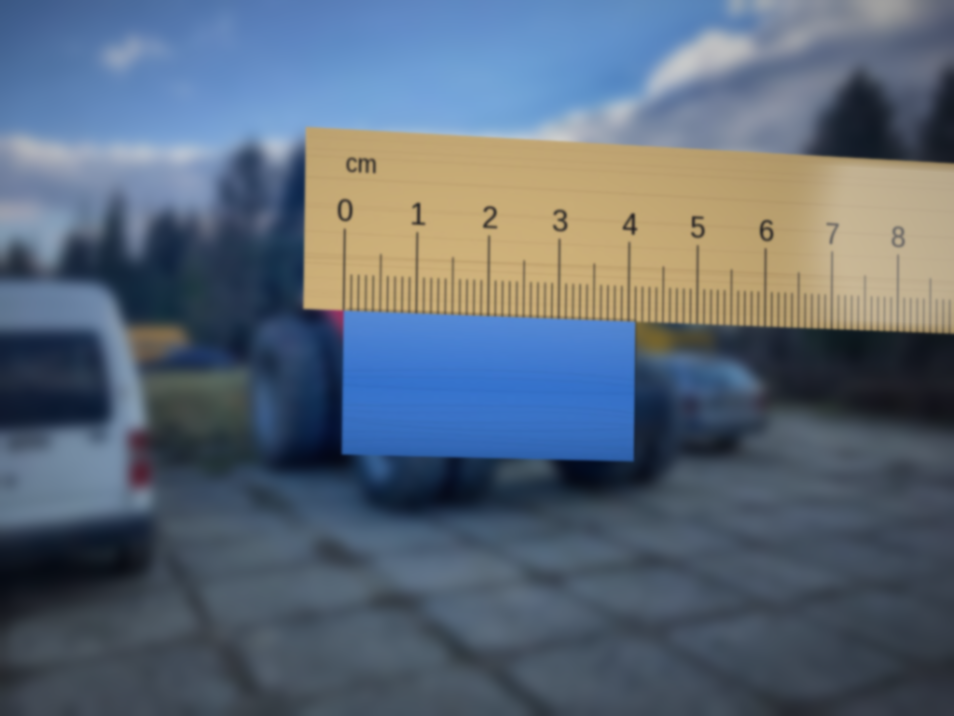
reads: 4.1
